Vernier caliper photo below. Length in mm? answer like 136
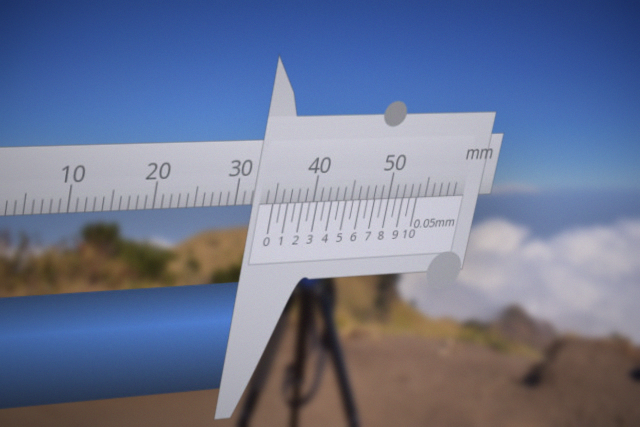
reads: 34.8
